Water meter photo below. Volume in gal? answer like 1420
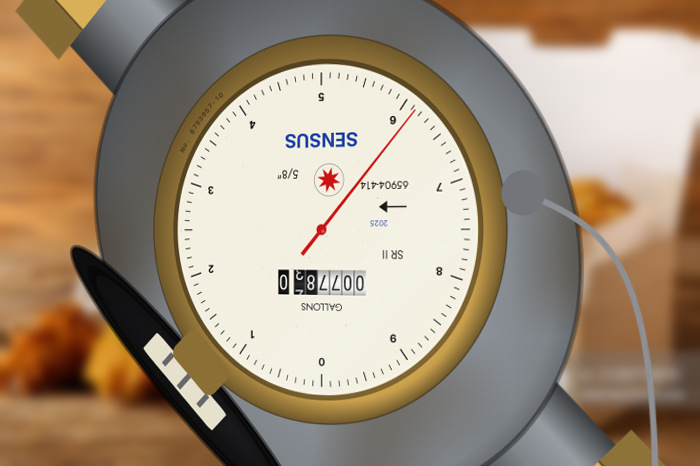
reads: 77826.1
